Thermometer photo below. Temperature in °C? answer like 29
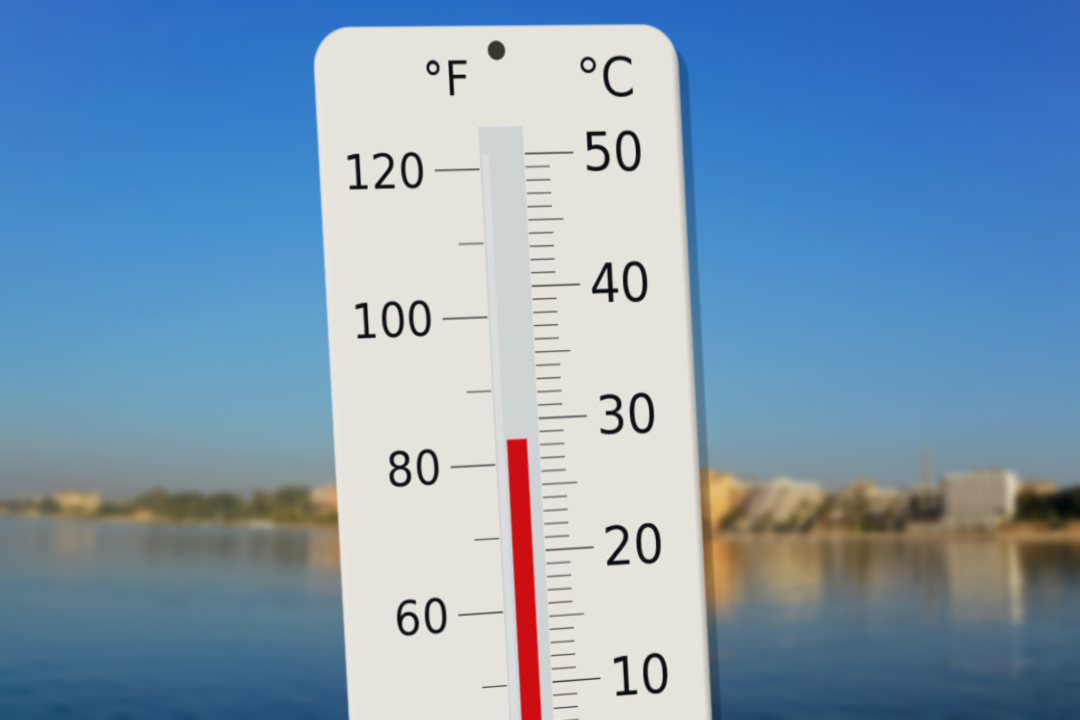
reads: 28.5
